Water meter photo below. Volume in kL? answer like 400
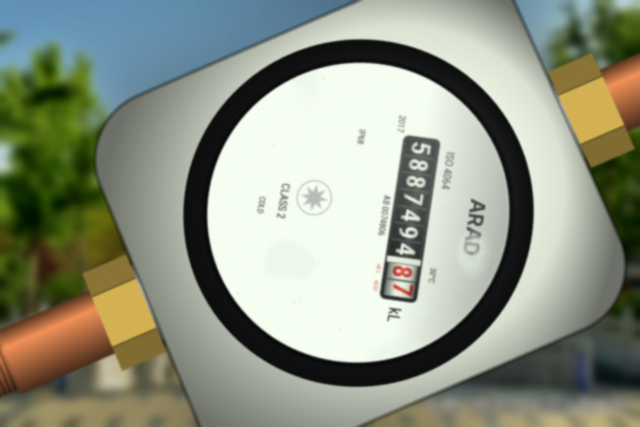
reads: 5887494.87
